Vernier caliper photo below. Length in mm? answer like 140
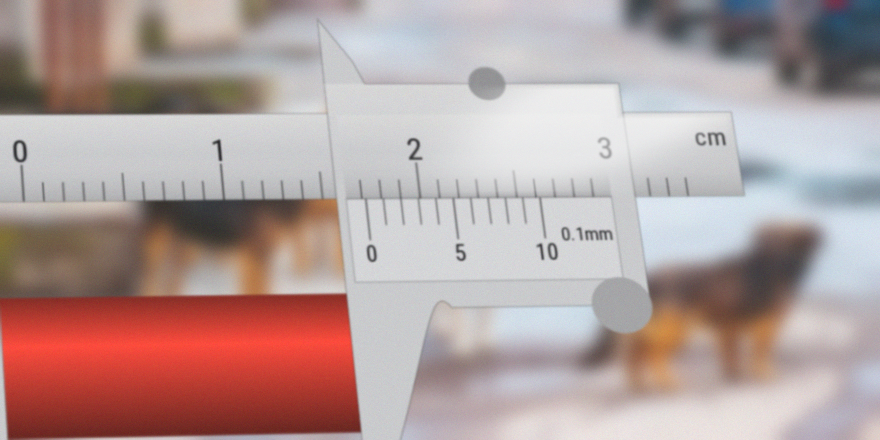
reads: 17.2
